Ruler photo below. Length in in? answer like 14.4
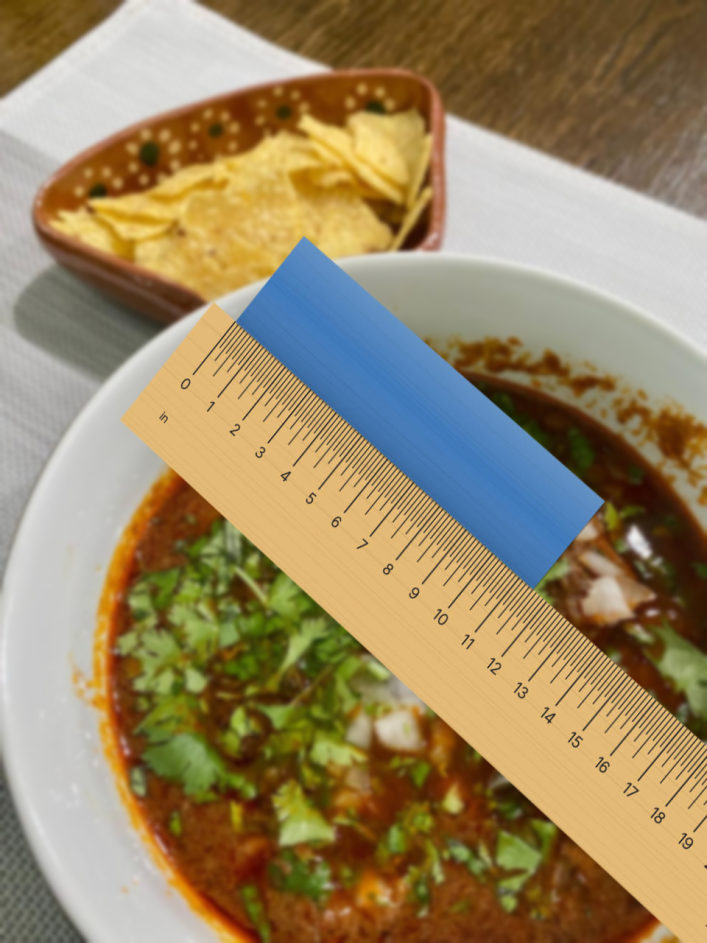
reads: 11.5
